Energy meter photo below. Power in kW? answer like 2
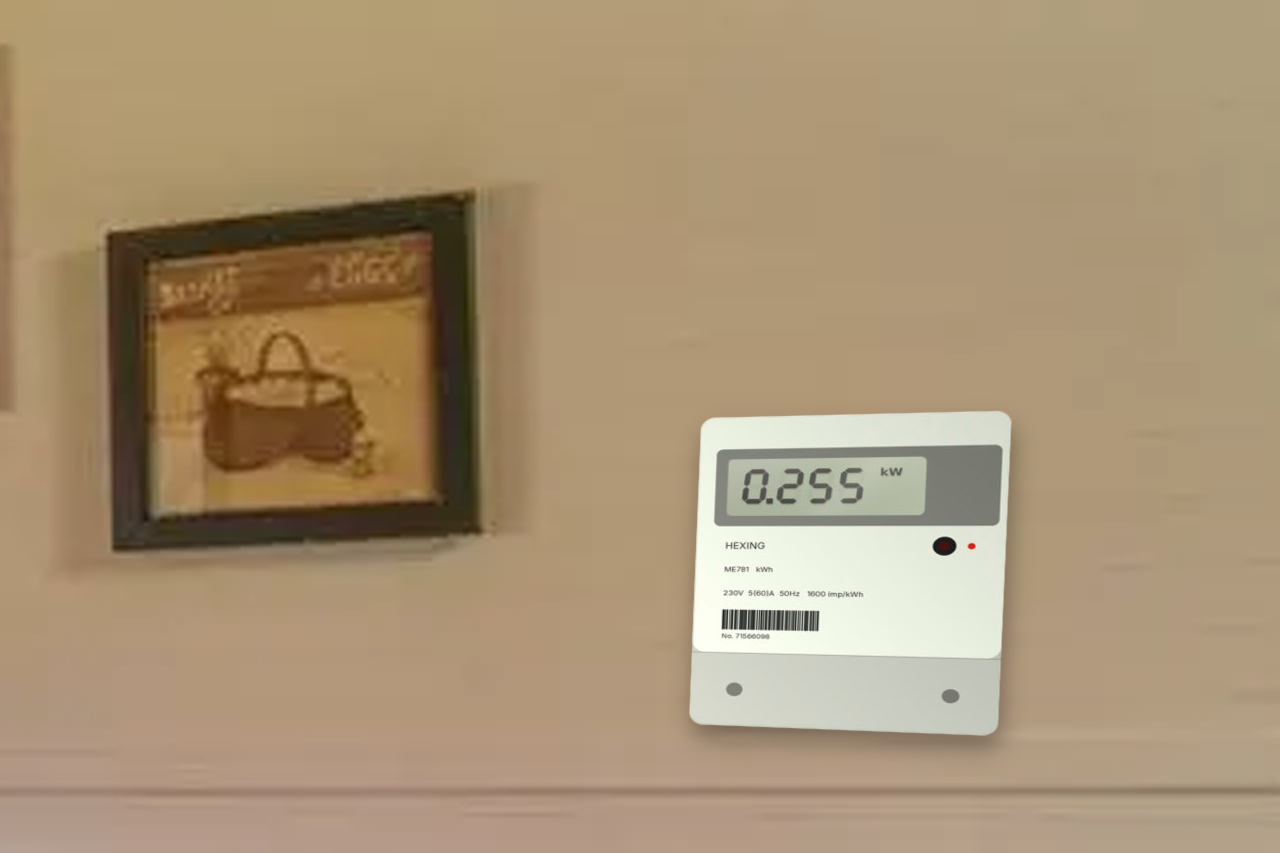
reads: 0.255
